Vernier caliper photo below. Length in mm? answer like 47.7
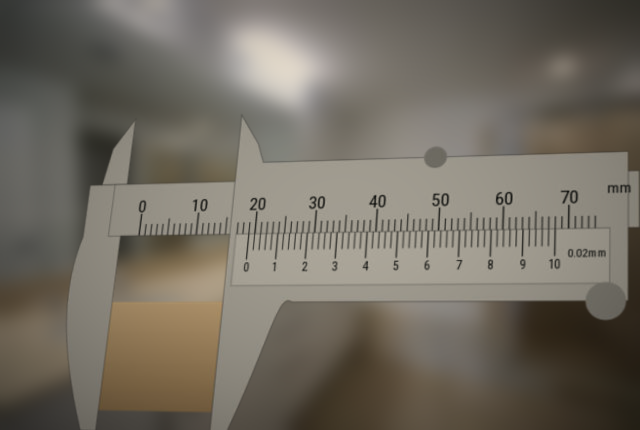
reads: 19.0
